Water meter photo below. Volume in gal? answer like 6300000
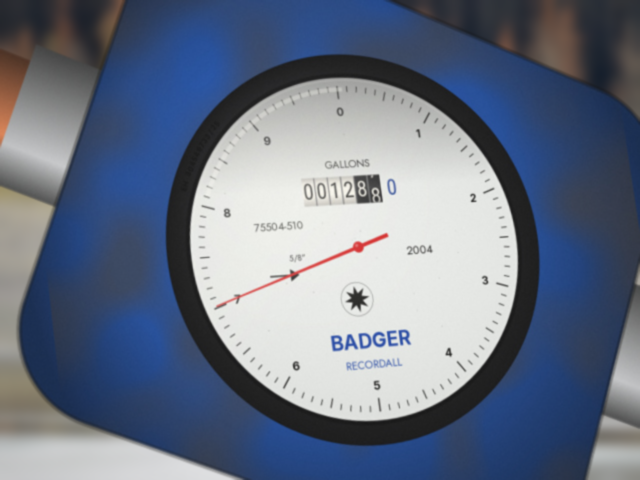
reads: 12877.0
